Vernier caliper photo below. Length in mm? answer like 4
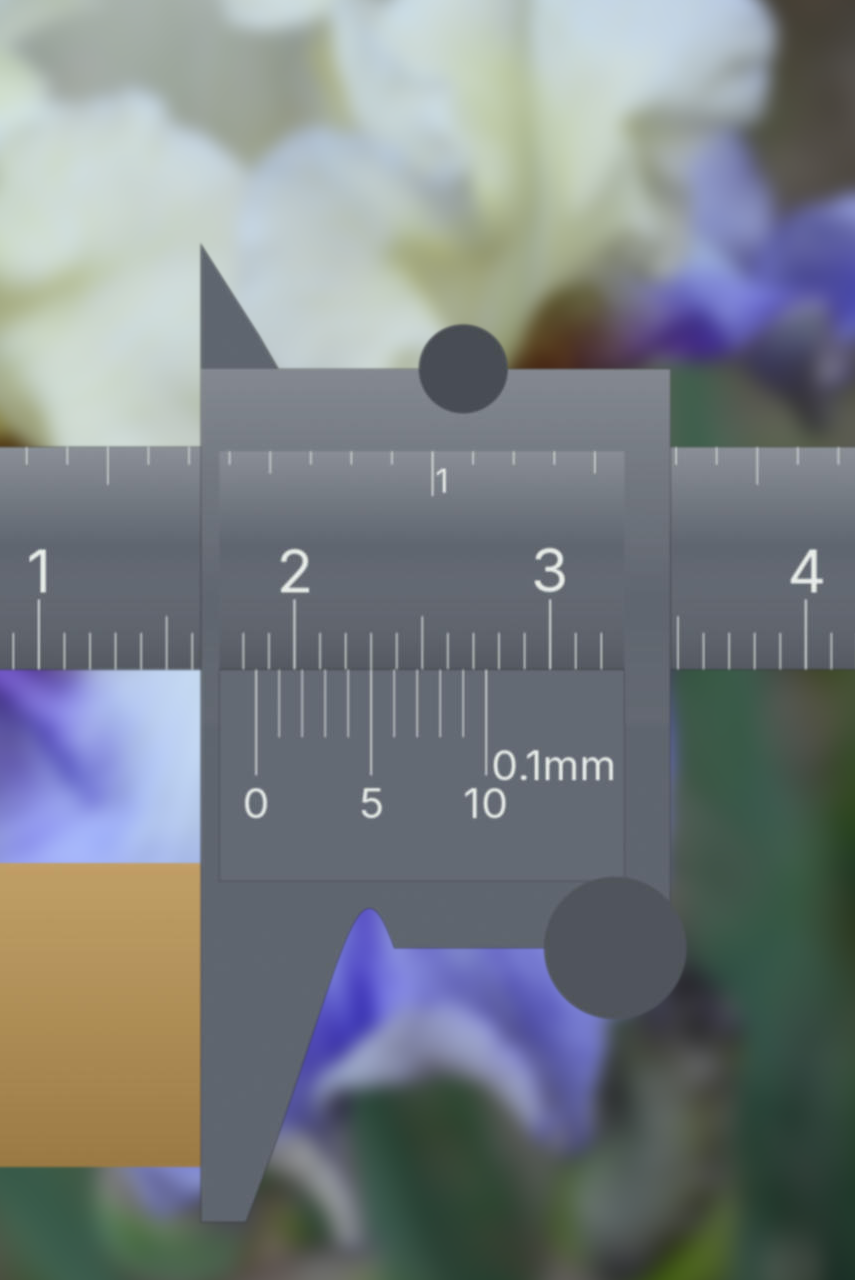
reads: 18.5
